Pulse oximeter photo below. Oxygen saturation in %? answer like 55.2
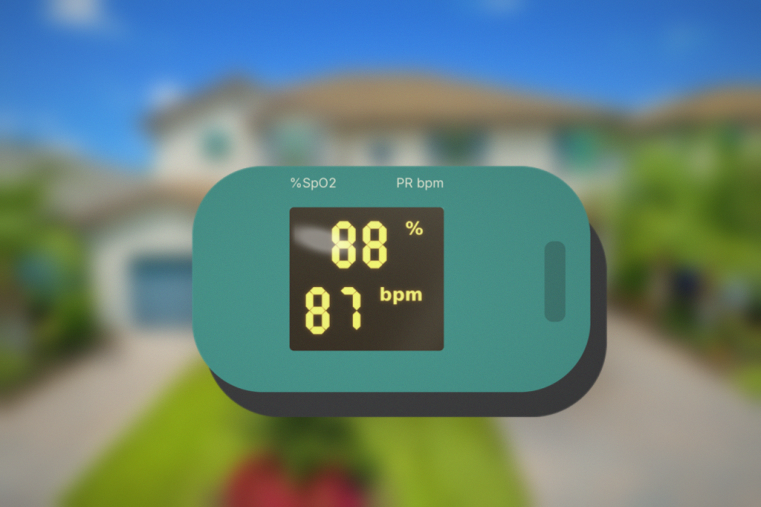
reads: 88
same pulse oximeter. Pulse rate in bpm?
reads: 87
